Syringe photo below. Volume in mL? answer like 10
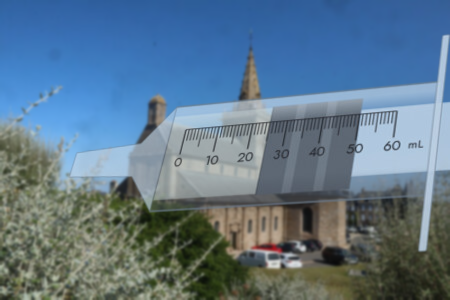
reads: 25
